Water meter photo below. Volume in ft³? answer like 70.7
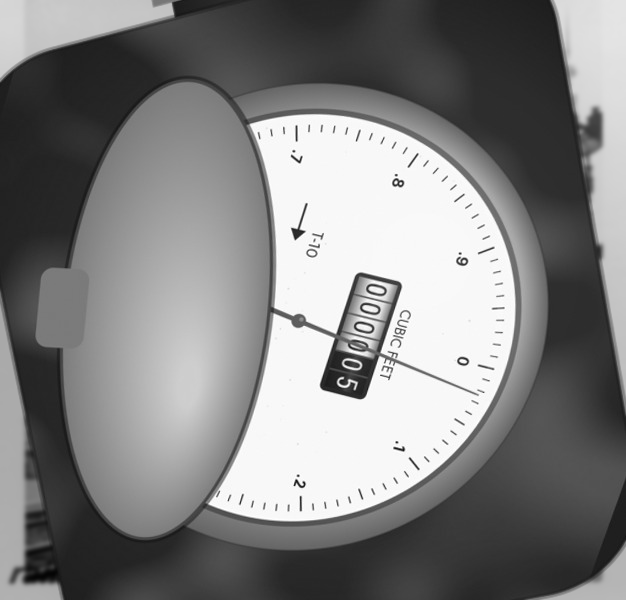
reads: 5.02
